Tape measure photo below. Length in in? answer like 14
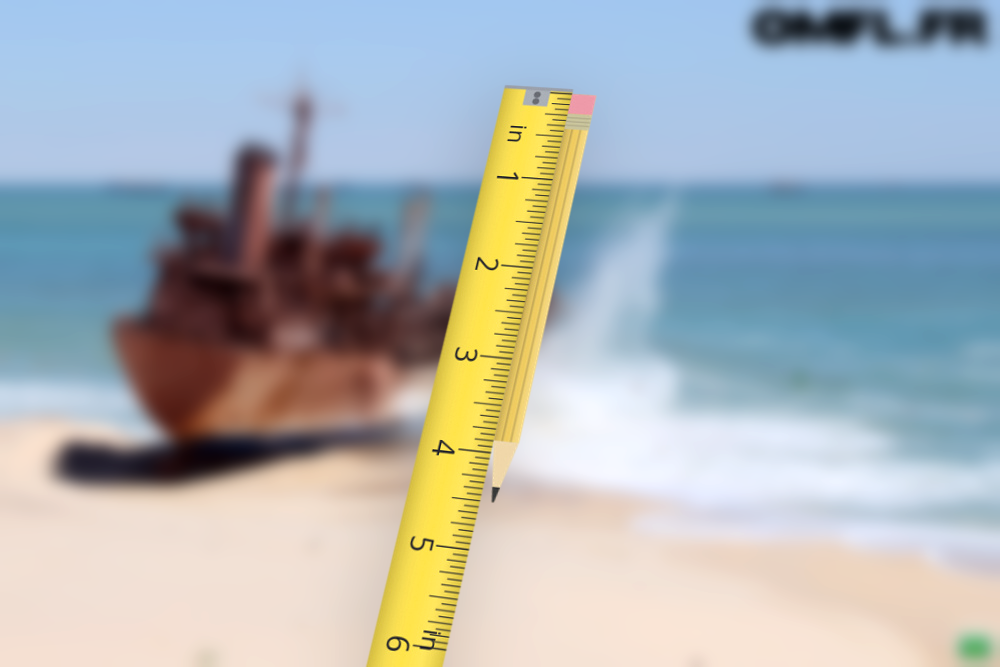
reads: 4.5
